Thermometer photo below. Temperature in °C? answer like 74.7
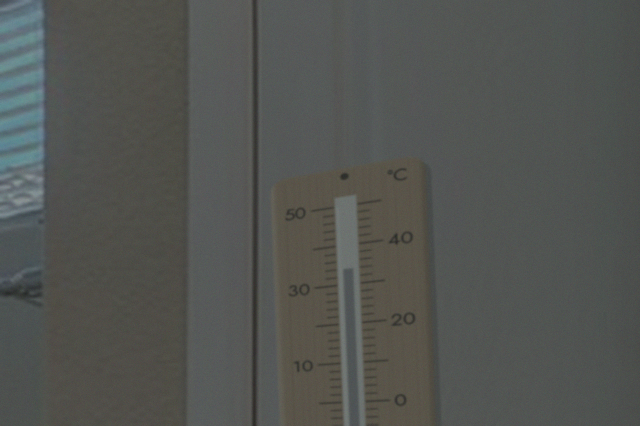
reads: 34
